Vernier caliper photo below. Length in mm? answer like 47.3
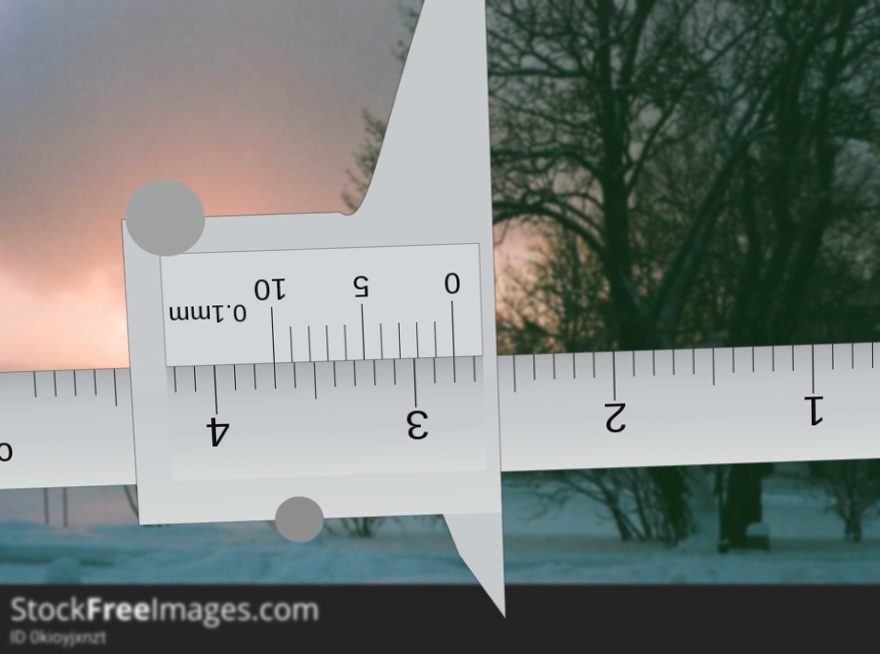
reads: 28.0
